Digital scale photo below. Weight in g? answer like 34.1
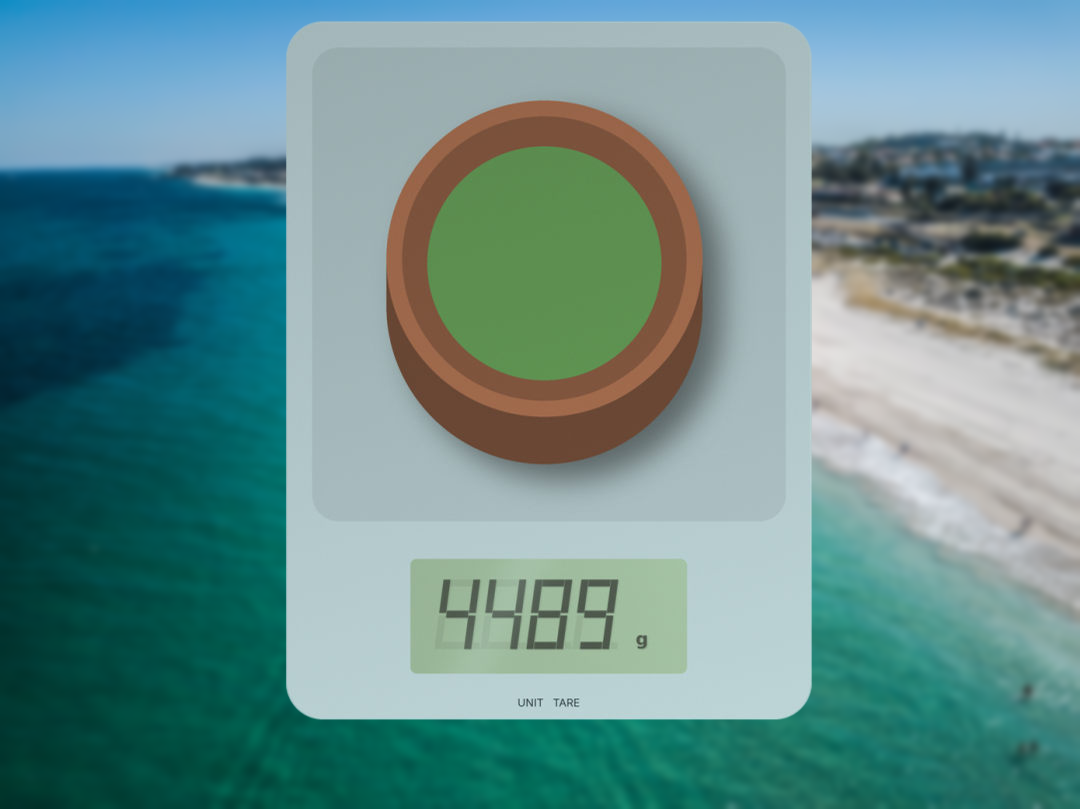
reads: 4489
